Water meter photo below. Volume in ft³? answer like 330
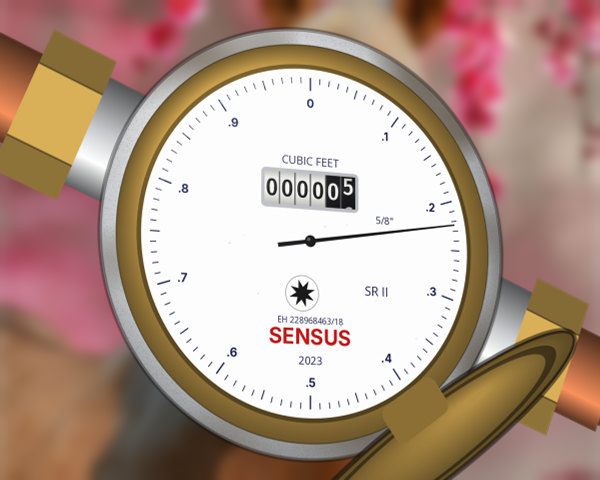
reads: 5.22
